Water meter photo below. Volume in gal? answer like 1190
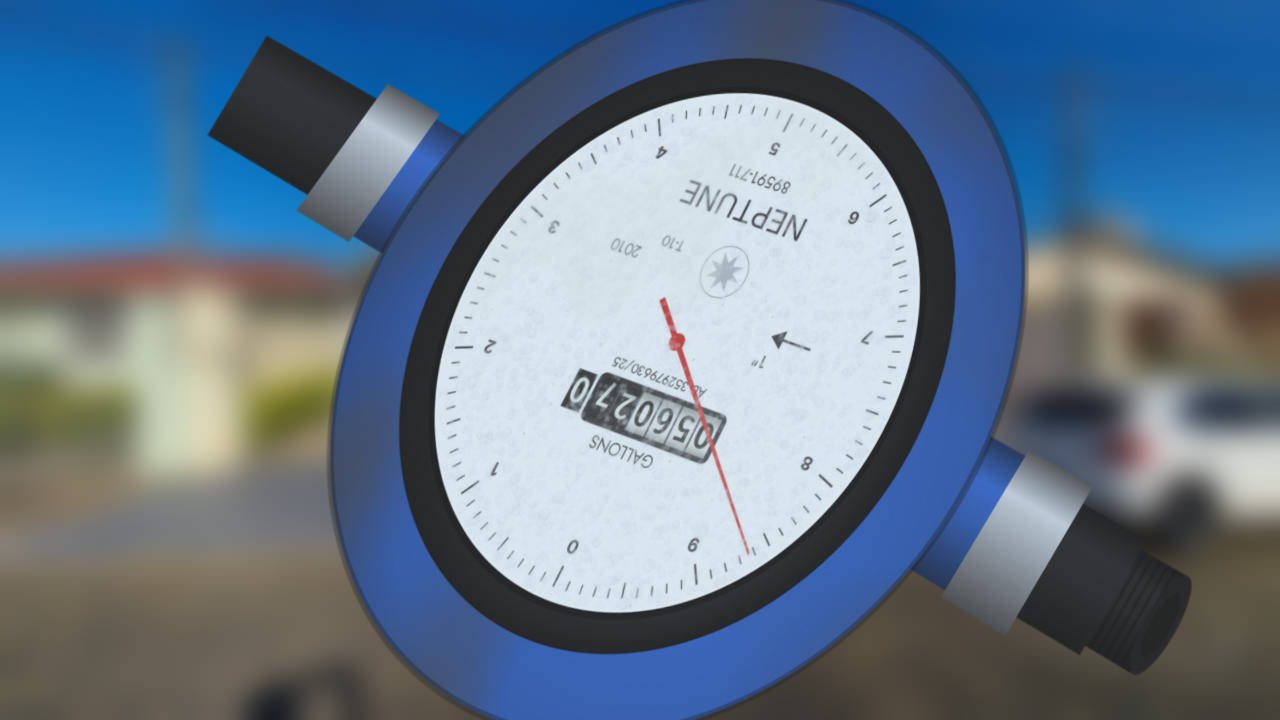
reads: 560268.6
